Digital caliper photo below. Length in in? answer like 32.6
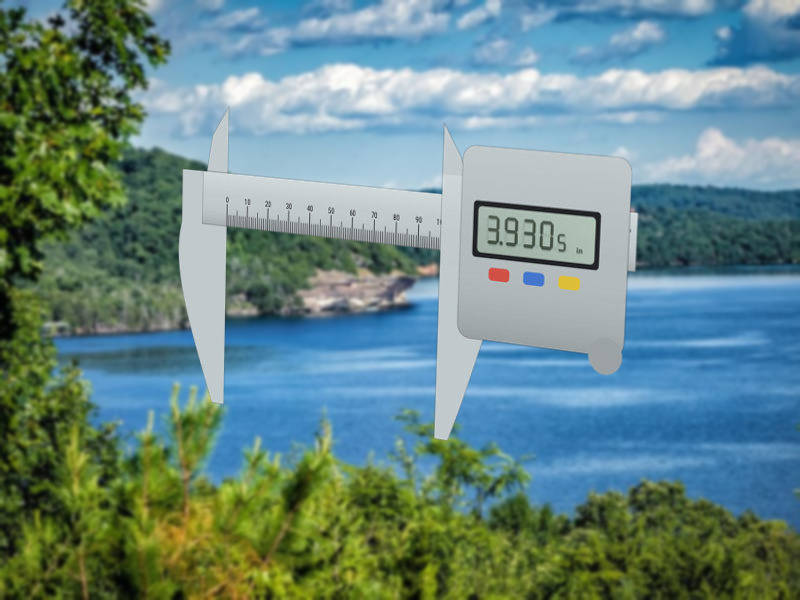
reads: 3.9305
